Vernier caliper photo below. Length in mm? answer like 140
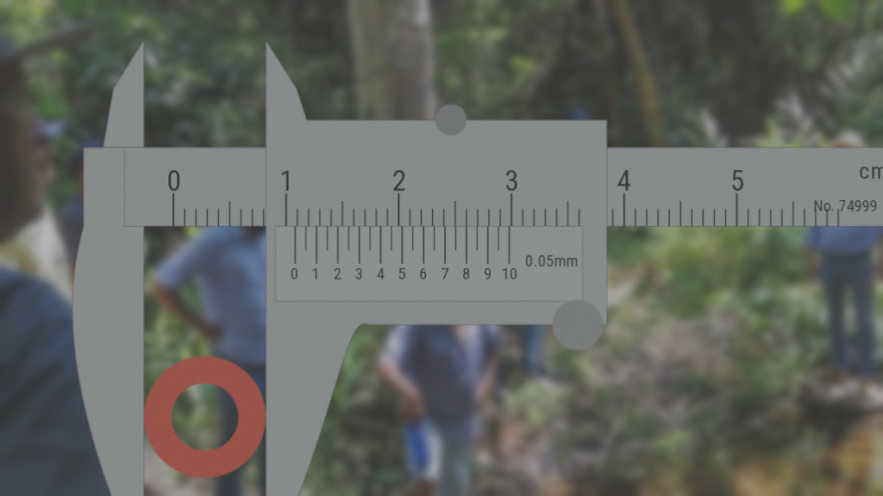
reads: 10.8
